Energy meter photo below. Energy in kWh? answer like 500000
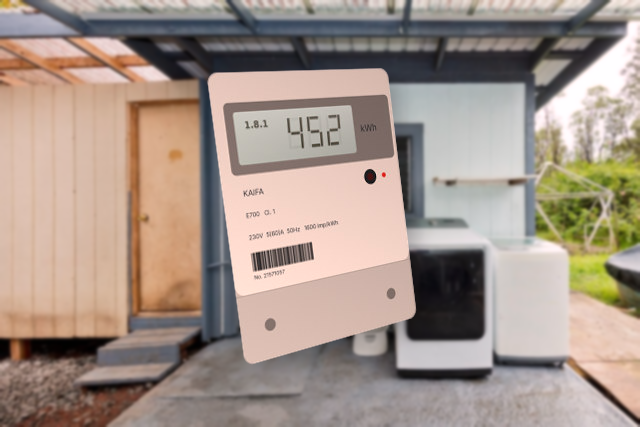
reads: 452
